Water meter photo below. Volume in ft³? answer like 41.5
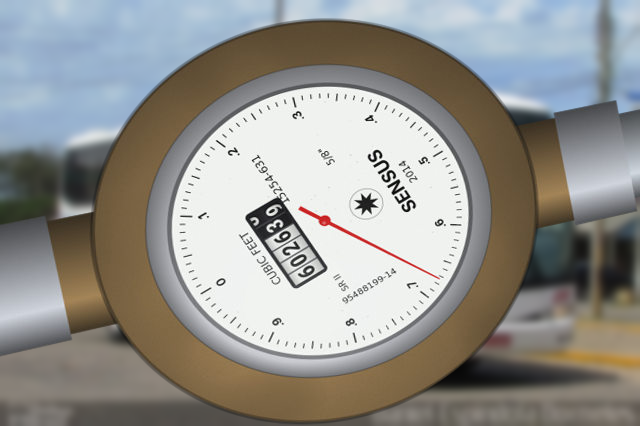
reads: 602638.67
